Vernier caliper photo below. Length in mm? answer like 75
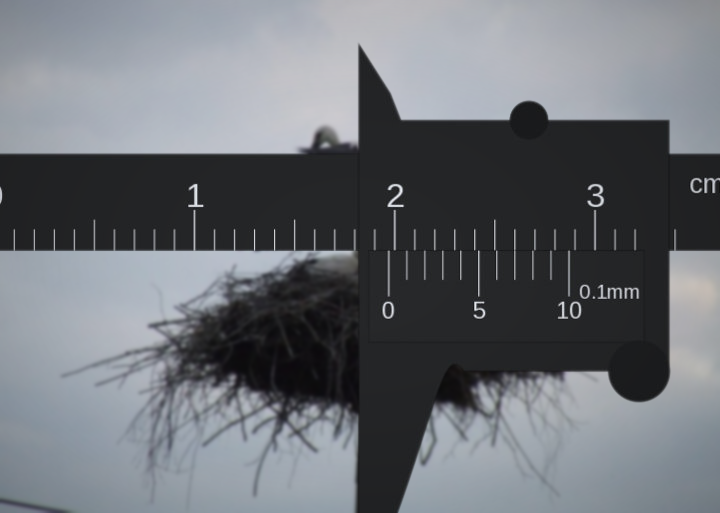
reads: 19.7
